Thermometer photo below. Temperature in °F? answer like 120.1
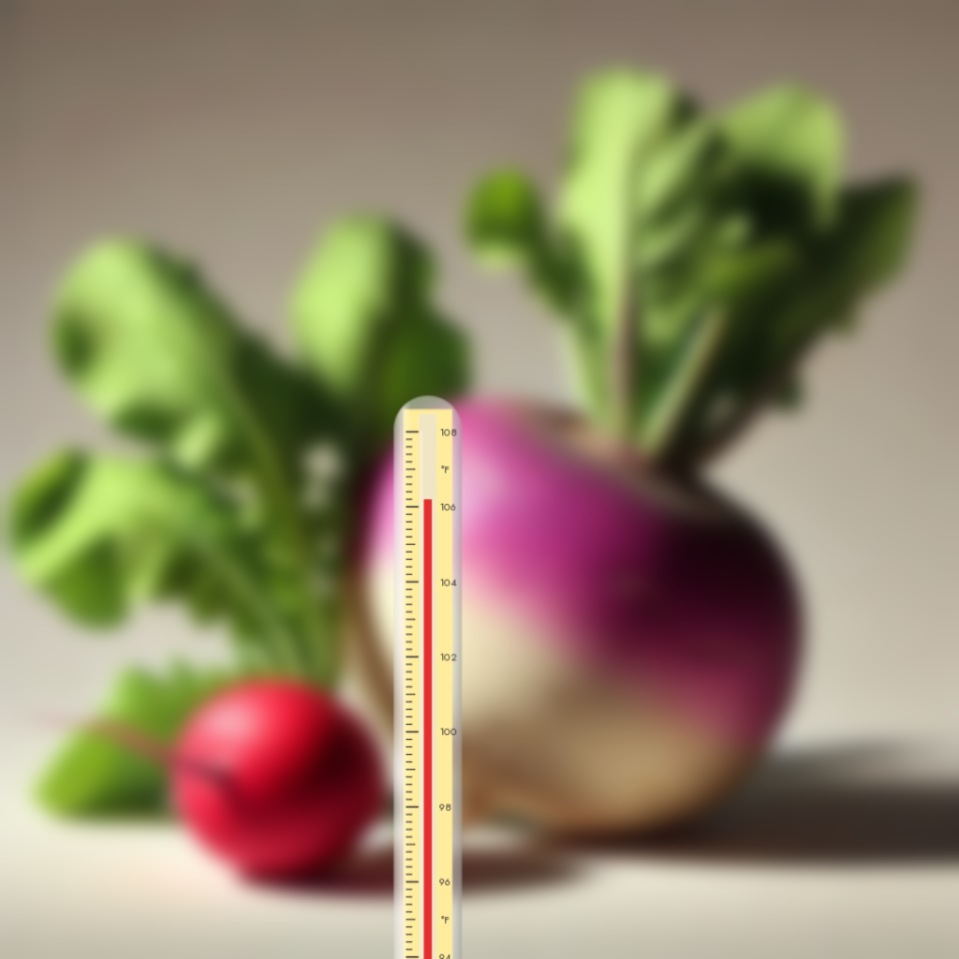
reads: 106.2
